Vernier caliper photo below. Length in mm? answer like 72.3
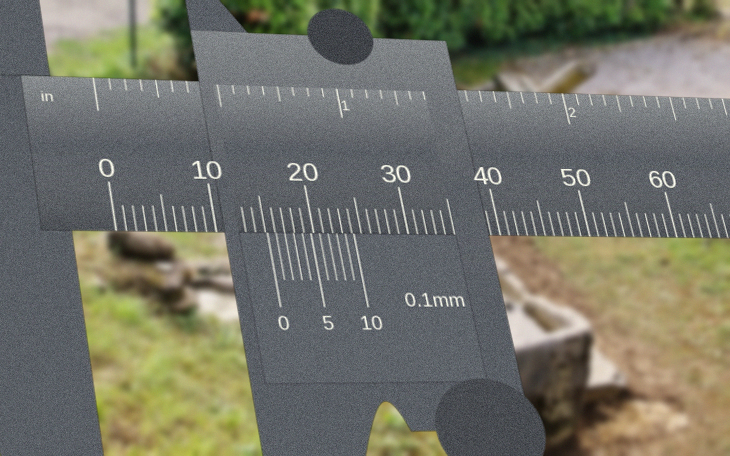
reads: 15.2
